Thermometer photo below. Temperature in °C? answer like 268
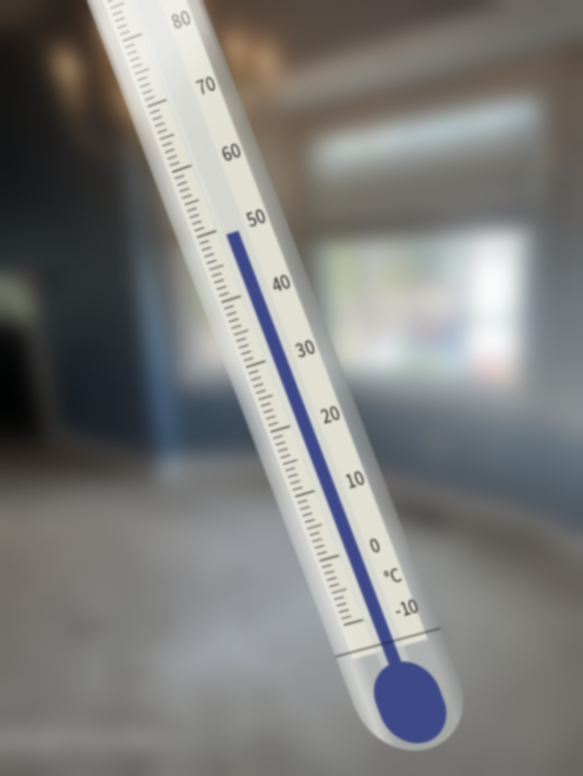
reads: 49
